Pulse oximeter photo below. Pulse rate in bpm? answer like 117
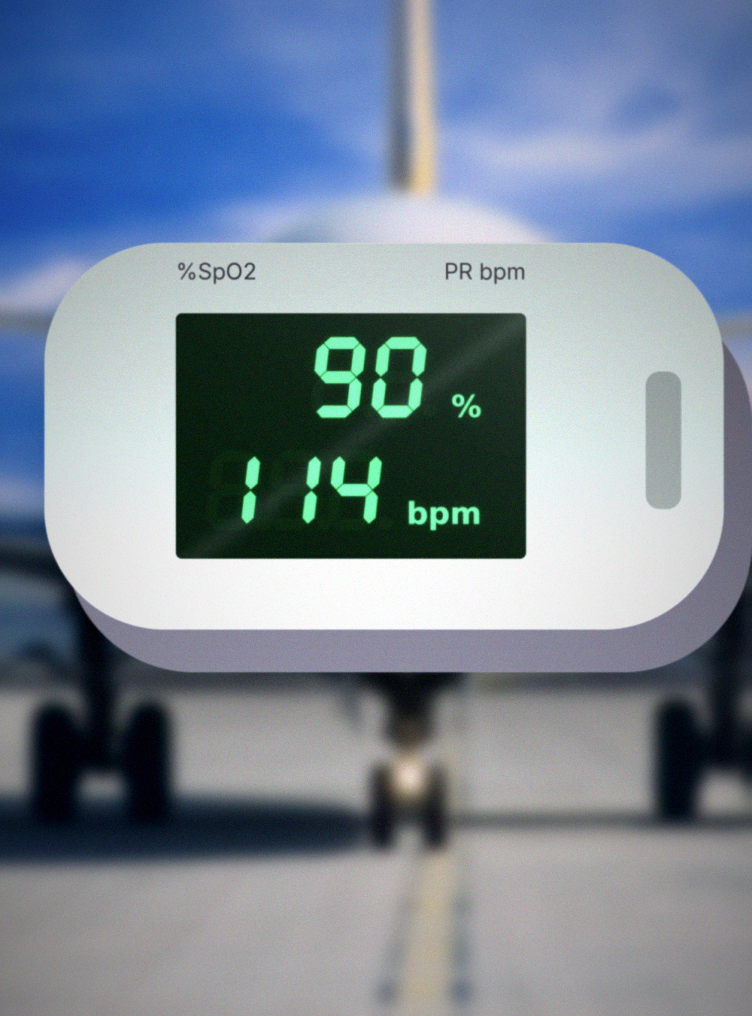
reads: 114
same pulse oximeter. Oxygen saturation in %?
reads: 90
